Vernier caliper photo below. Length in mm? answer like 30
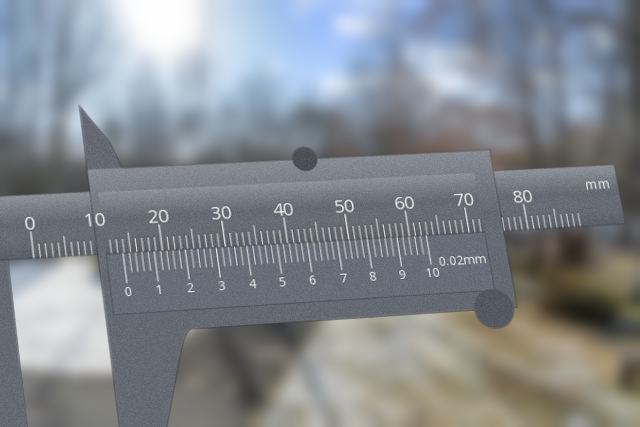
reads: 13.8
